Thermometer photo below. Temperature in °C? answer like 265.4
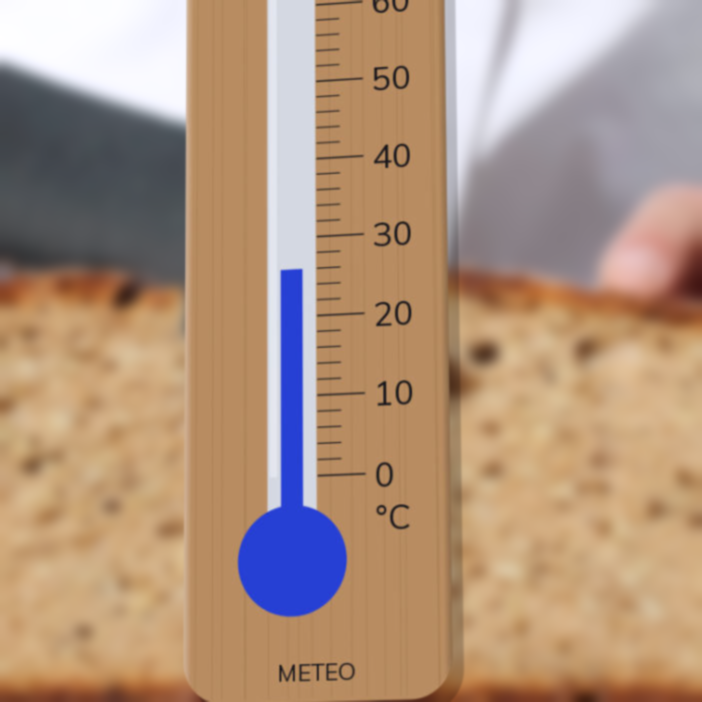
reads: 26
